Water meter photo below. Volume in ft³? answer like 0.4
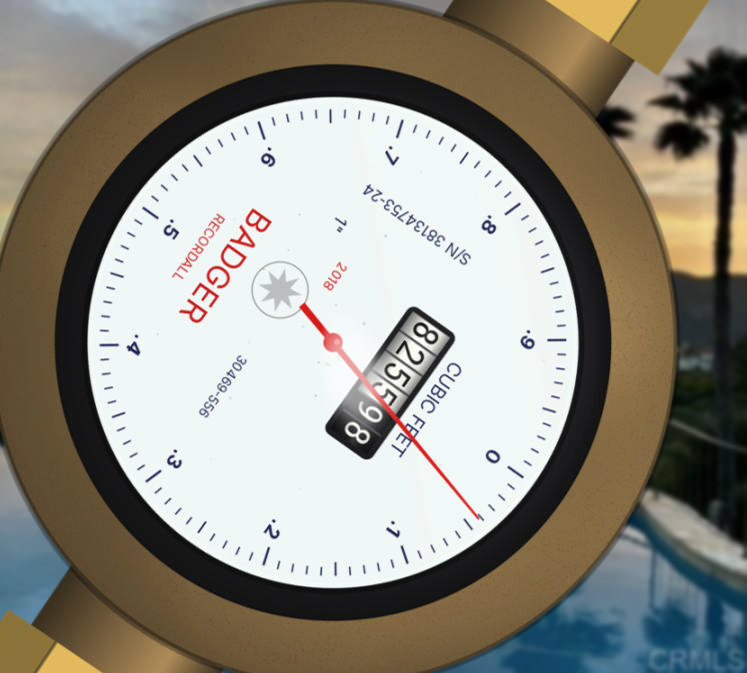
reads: 825598.04
